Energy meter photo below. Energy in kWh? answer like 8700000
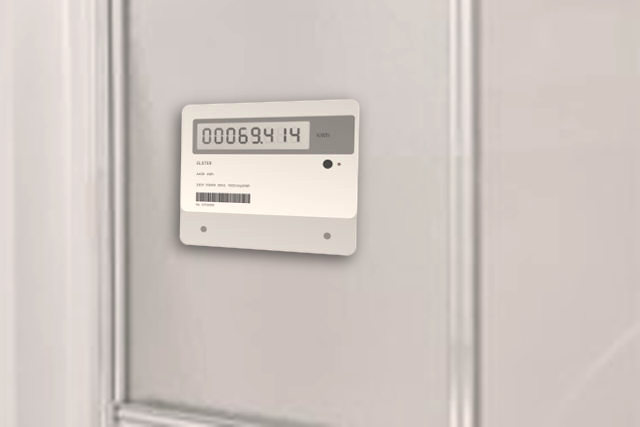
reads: 69.414
